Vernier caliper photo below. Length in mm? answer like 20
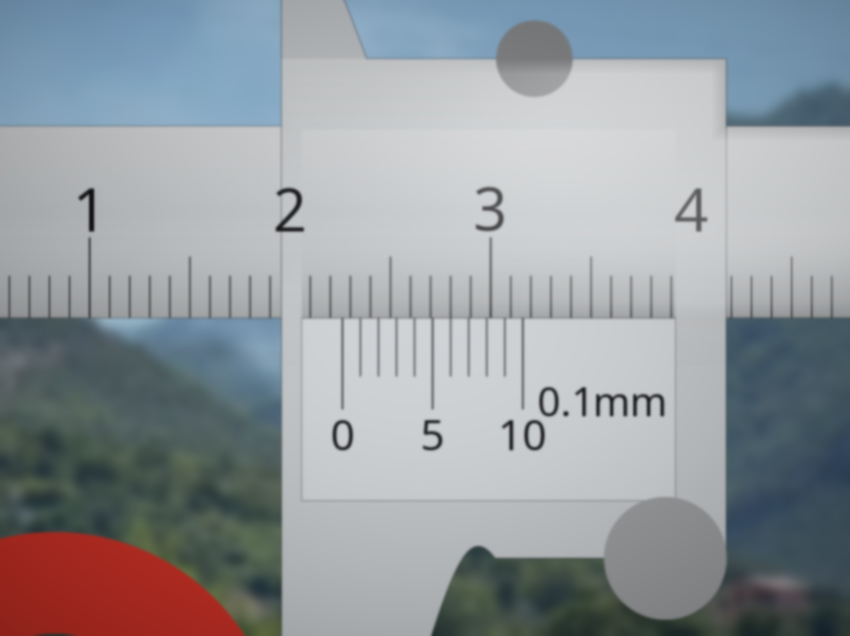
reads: 22.6
